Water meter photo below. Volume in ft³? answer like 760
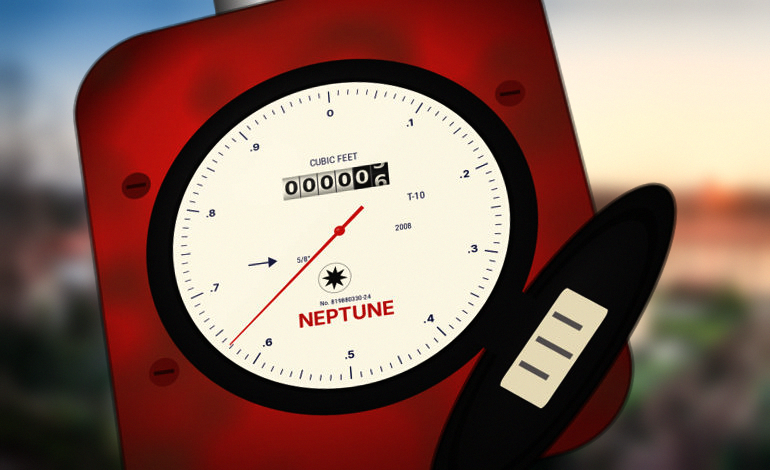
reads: 5.63
